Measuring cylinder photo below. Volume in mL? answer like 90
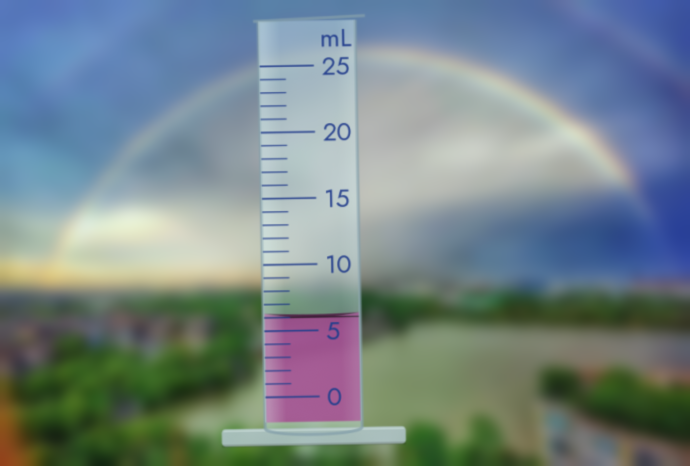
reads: 6
